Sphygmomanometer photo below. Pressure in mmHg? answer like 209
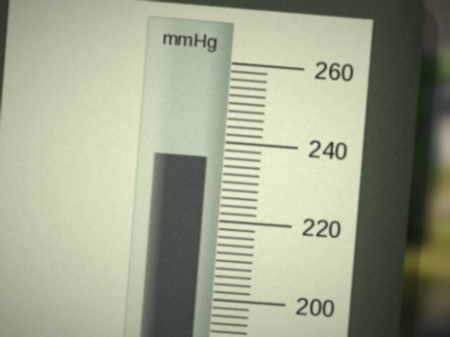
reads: 236
